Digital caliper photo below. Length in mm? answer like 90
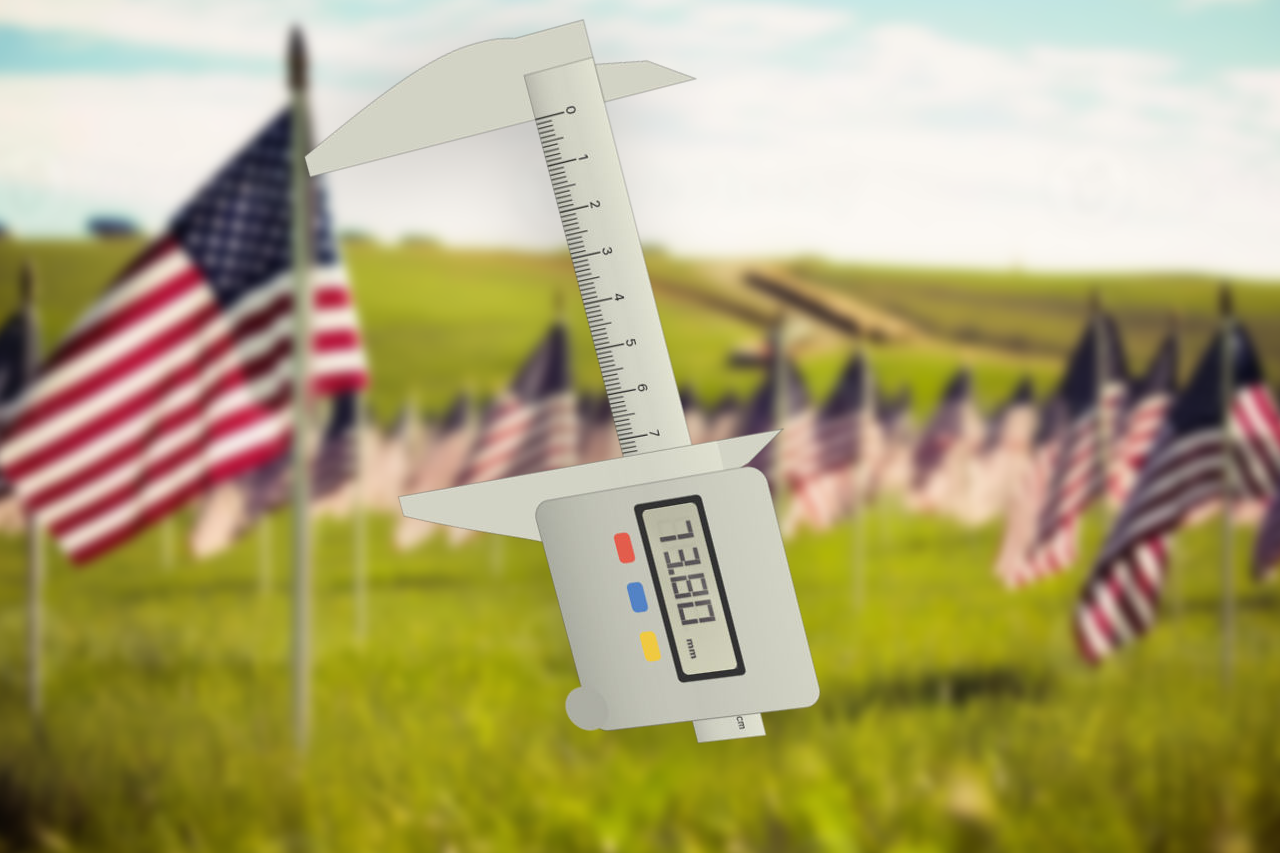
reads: 73.80
